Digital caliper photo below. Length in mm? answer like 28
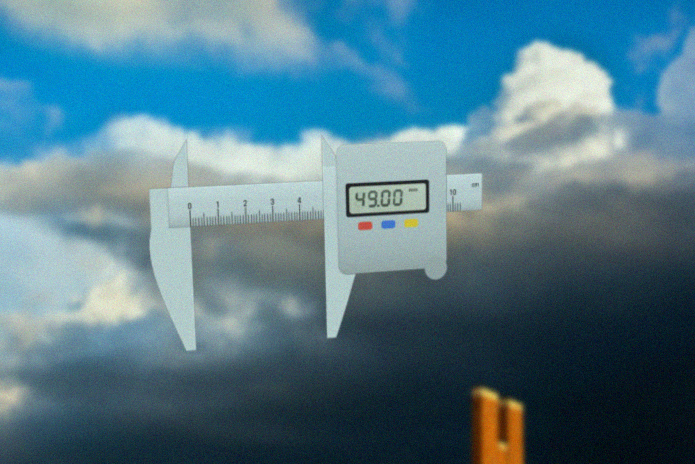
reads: 49.00
